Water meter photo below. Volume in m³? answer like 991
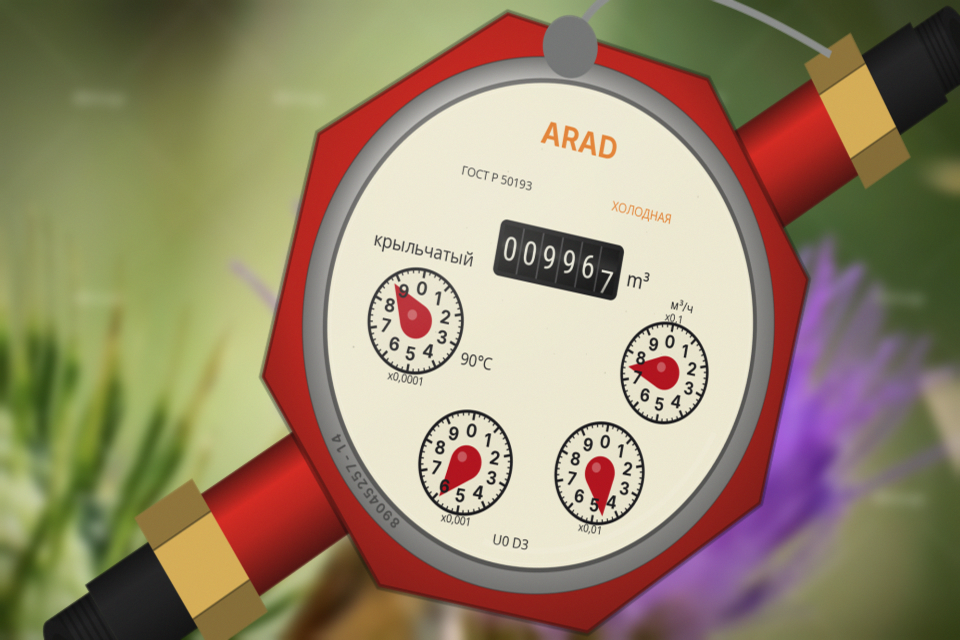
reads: 9966.7458
